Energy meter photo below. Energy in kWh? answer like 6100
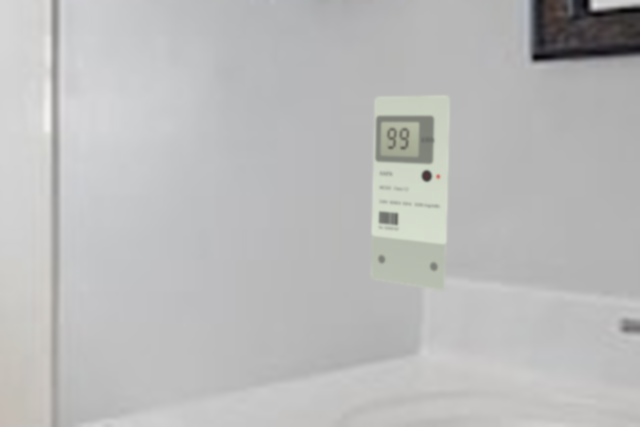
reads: 99
